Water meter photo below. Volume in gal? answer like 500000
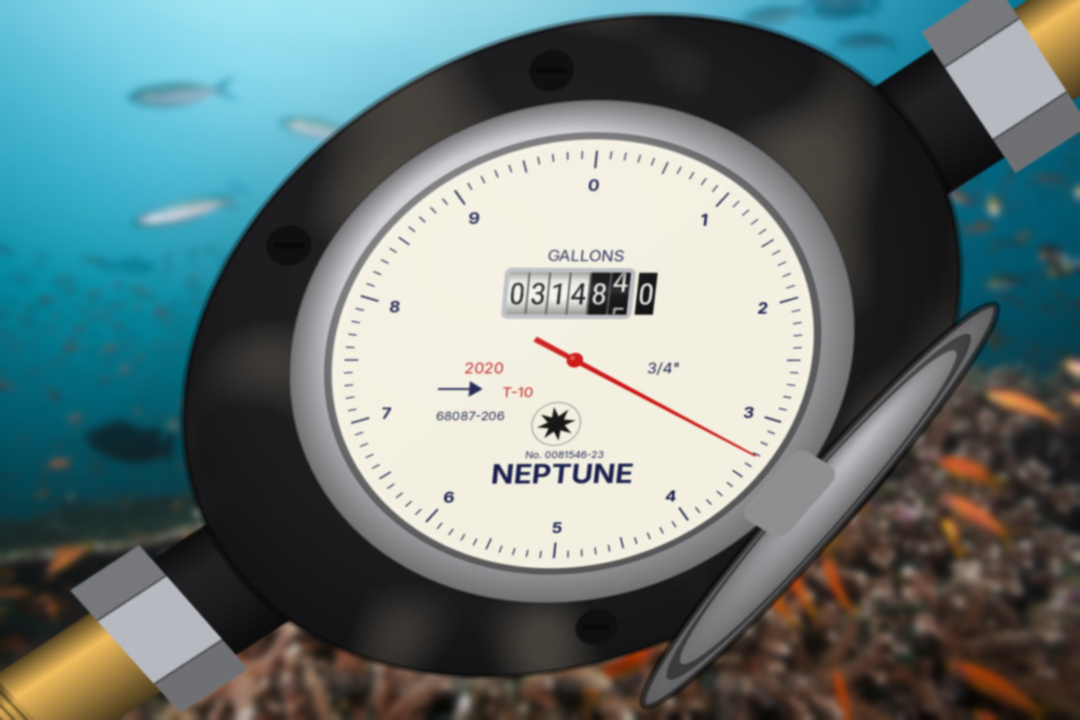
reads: 314843.3
